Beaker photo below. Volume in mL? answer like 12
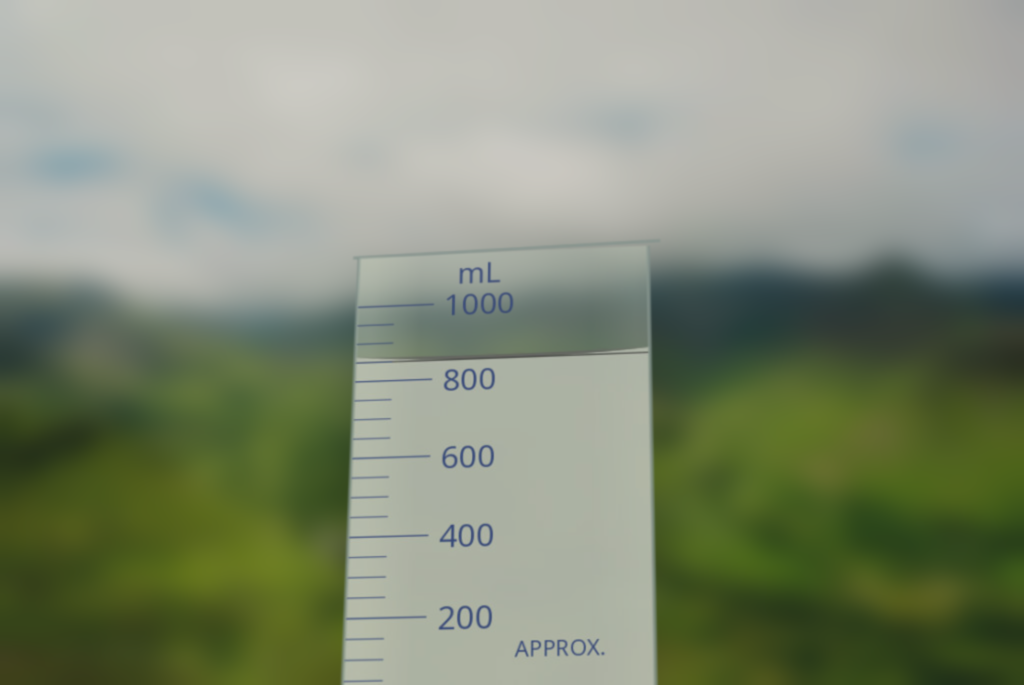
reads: 850
